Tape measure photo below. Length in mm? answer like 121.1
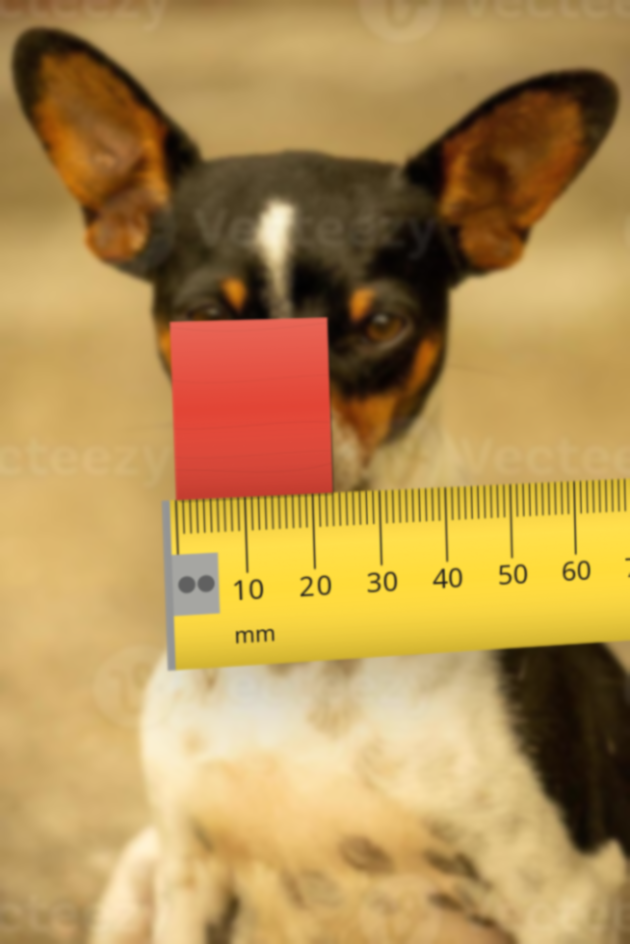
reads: 23
